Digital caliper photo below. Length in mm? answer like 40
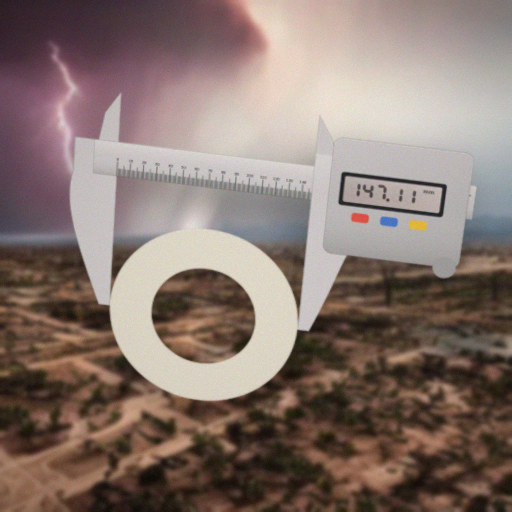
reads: 147.11
